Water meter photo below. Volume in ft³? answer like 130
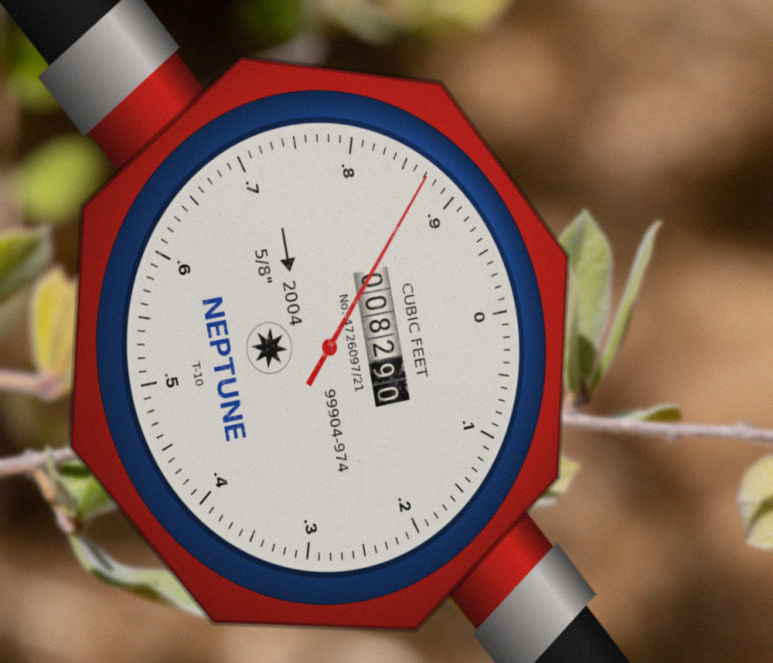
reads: 8289.87
